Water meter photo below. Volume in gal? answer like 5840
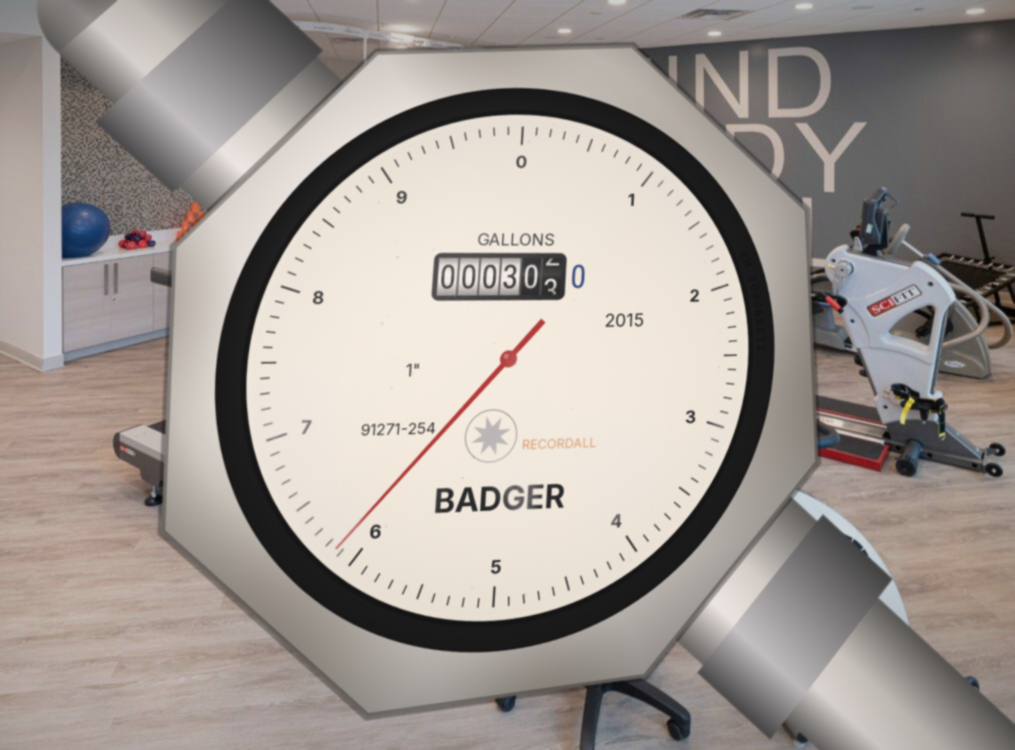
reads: 3026.1
